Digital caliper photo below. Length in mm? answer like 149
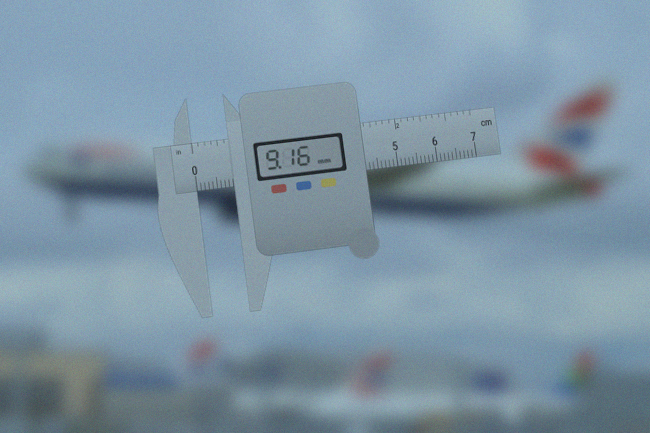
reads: 9.16
